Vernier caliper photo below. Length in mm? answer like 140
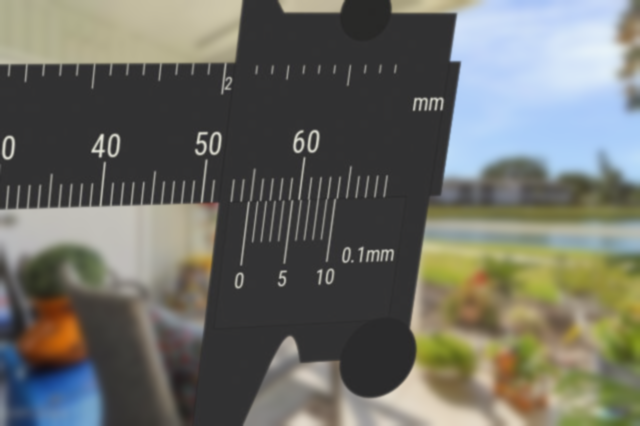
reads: 54.8
